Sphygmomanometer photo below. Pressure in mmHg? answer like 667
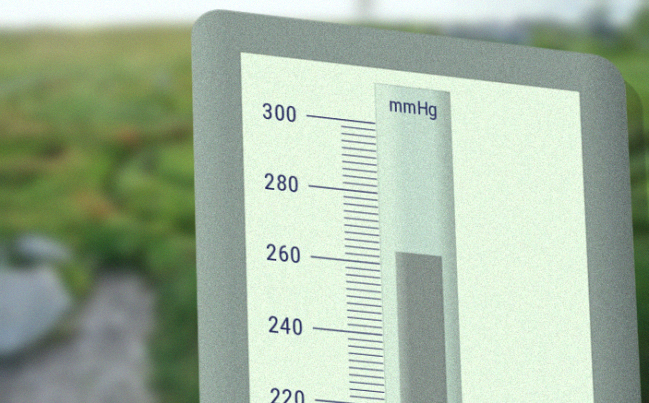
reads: 264
